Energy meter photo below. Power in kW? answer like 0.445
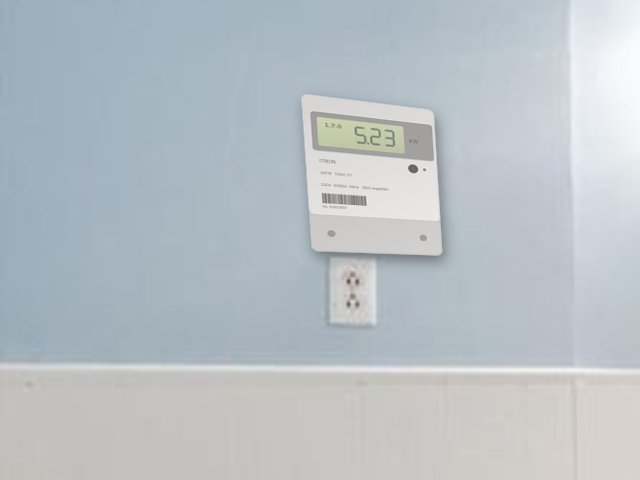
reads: 5.23
